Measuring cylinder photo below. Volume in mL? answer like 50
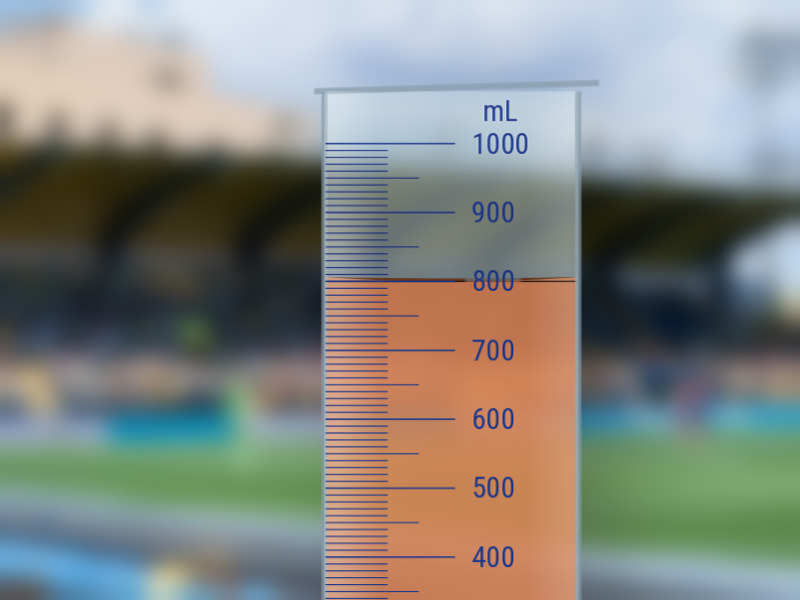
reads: 800
